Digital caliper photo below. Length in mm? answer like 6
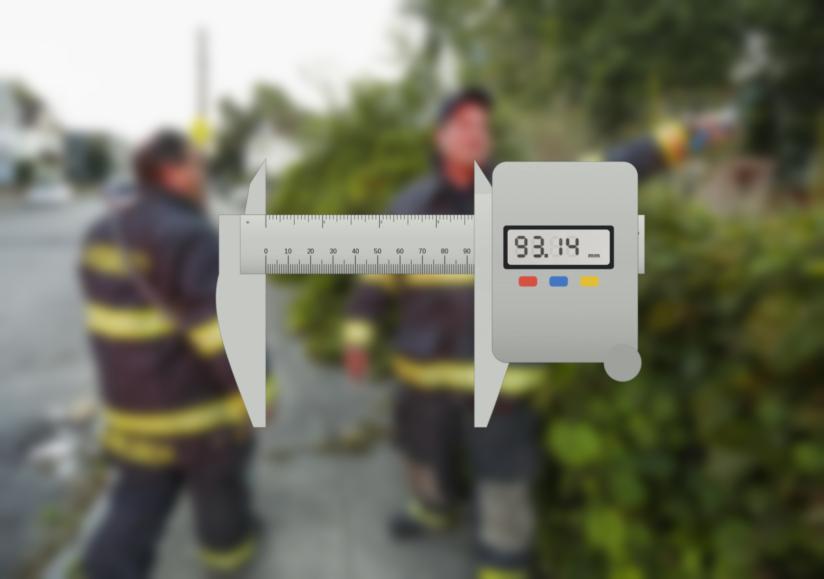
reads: 93.14
